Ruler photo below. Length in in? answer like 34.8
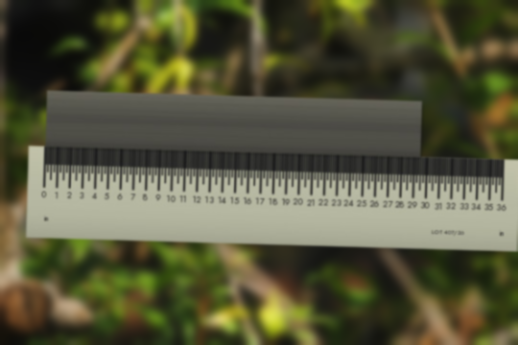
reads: 29.5
